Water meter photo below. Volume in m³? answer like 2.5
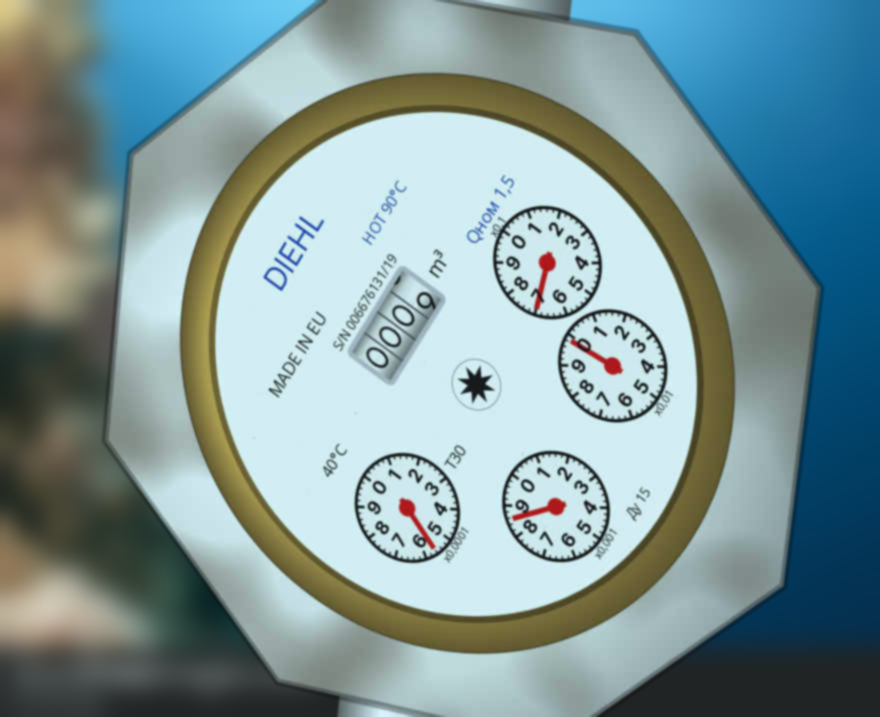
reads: 8.6985
